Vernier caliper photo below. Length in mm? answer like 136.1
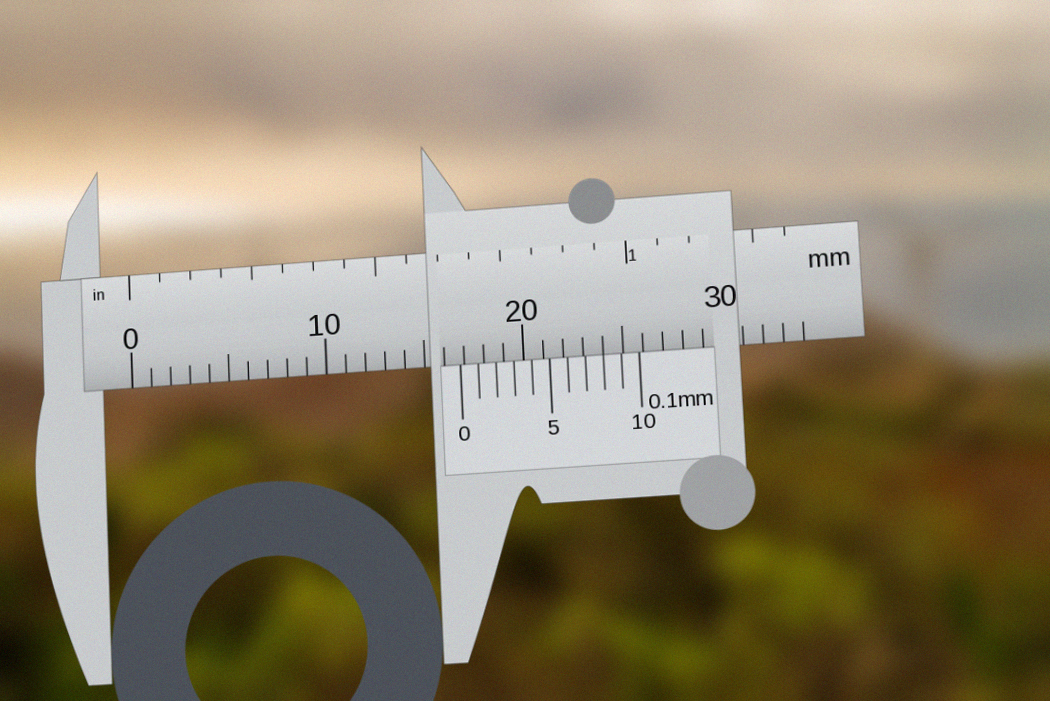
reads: 16.8
